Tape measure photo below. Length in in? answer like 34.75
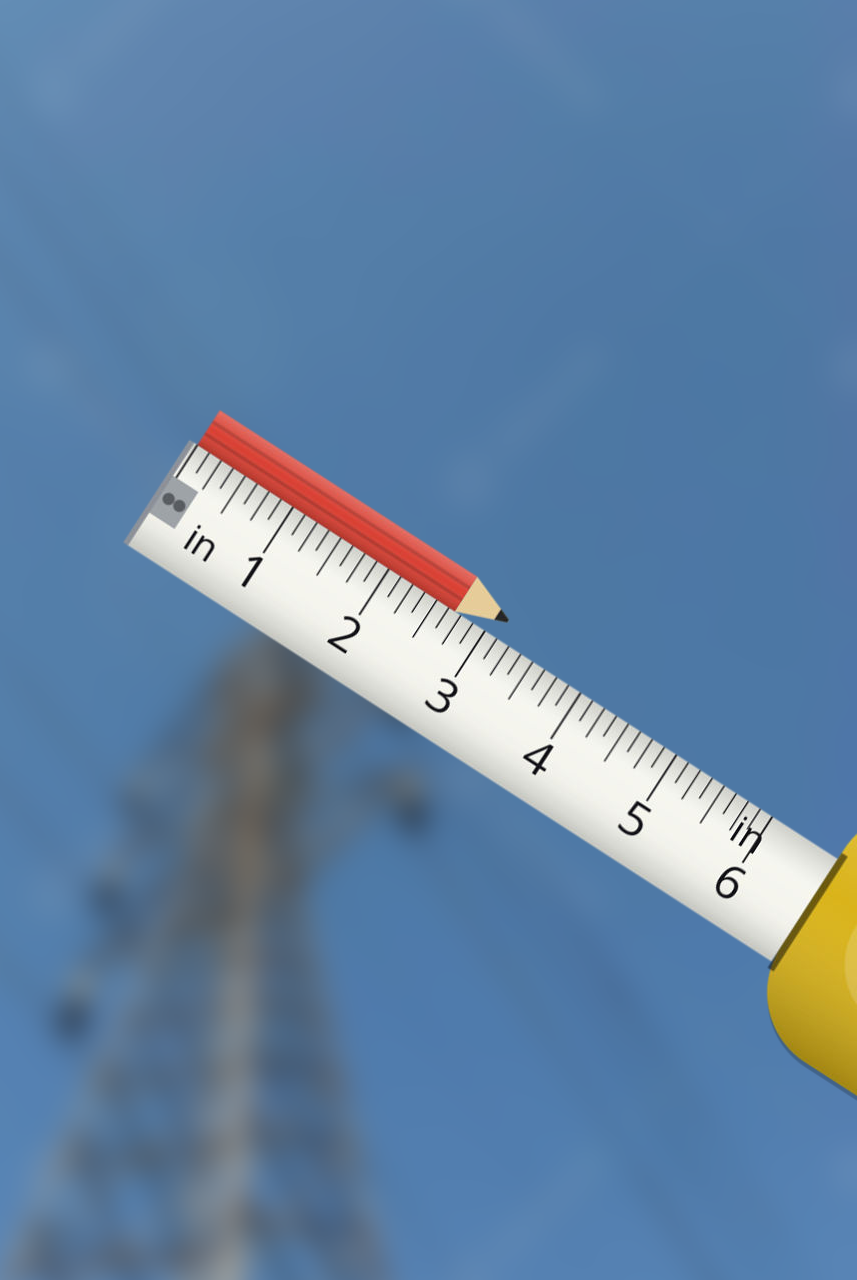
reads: 3.125
